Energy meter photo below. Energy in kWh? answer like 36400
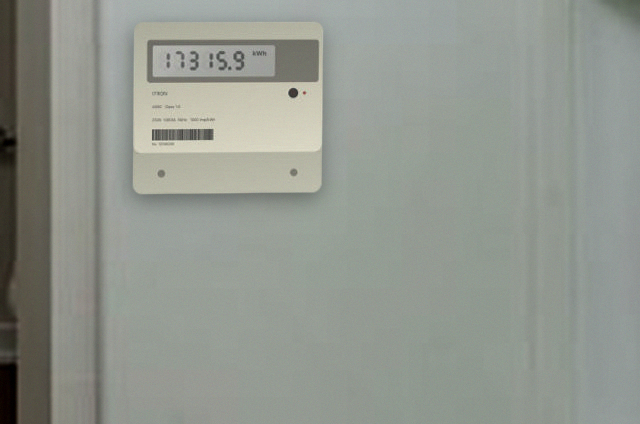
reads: 17315.9
